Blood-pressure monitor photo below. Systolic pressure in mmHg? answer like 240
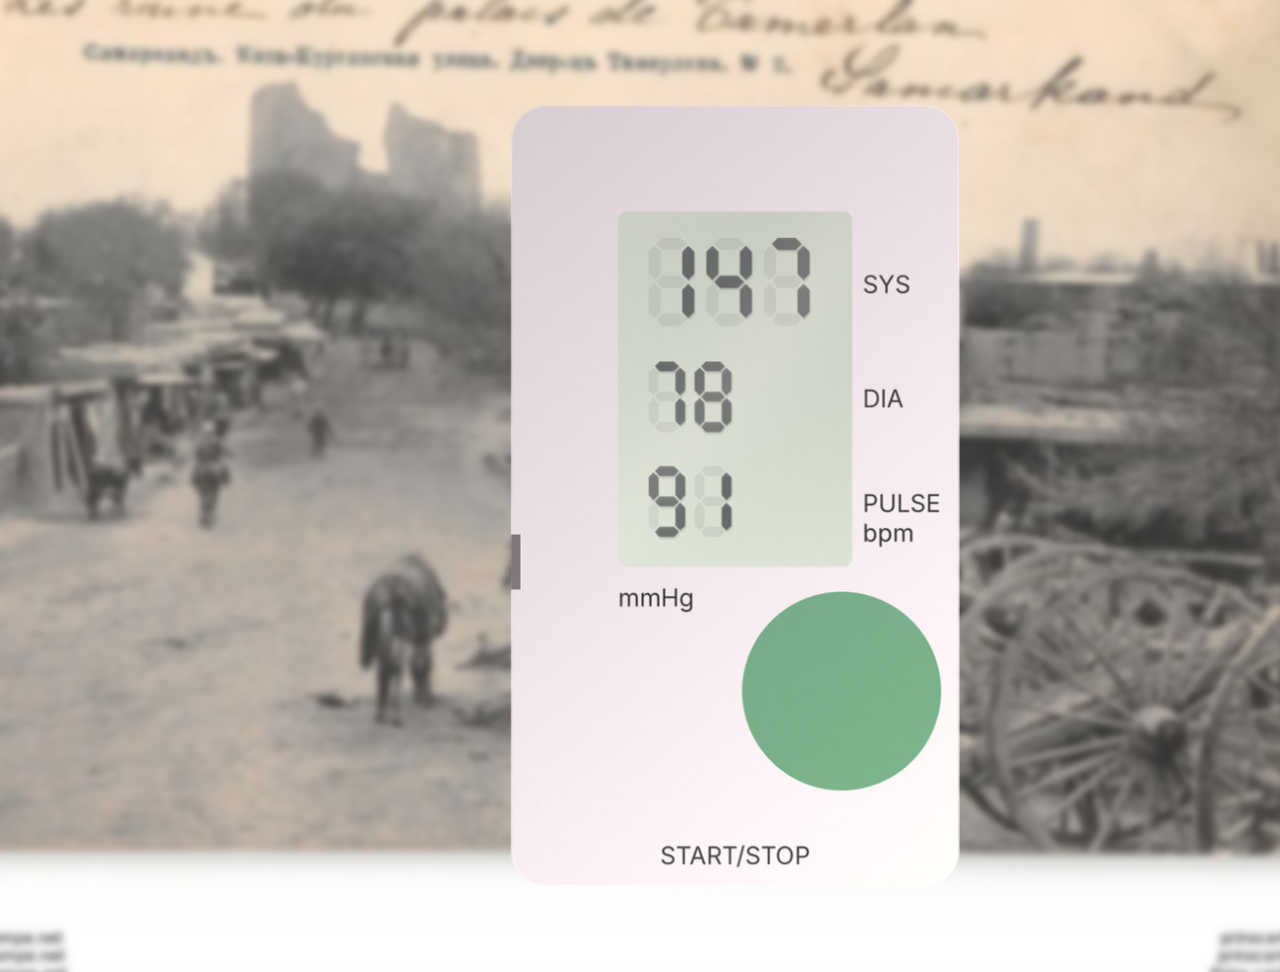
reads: 147
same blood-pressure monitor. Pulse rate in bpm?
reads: 91
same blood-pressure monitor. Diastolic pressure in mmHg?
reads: 78
